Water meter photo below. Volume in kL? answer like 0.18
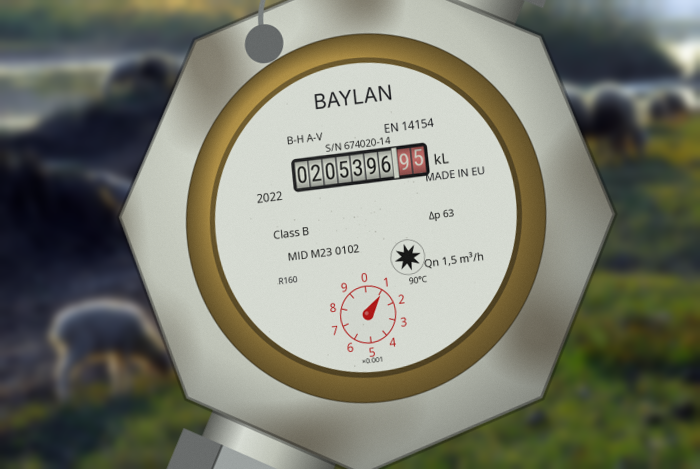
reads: 205396.951
